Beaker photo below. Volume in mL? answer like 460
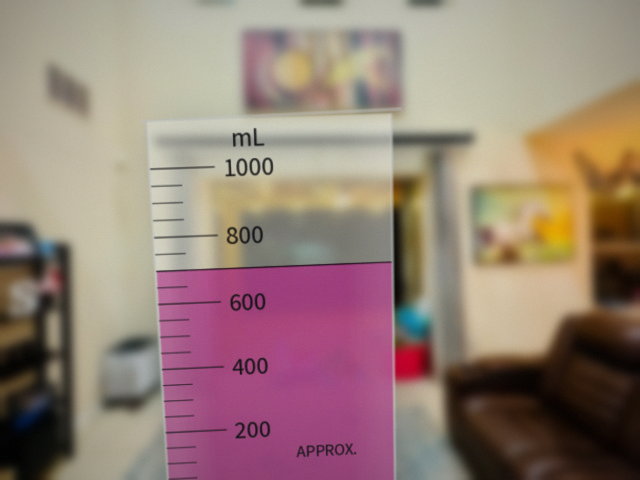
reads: 700
